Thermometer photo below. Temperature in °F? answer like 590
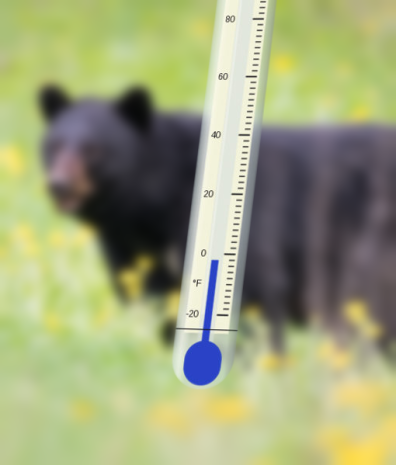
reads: -2
